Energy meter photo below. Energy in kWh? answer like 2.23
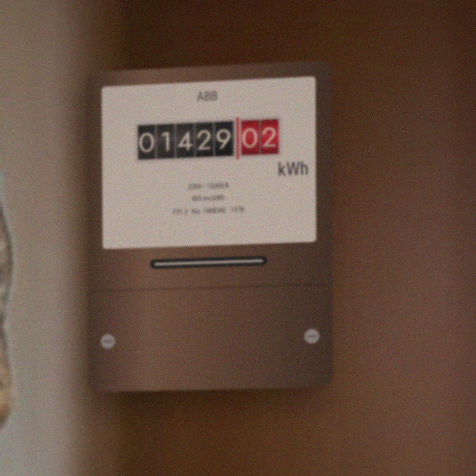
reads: 1429.02
